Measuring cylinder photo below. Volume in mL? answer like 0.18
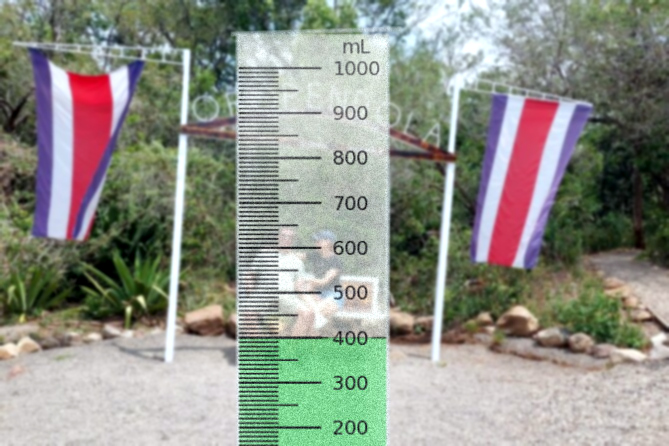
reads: 400
